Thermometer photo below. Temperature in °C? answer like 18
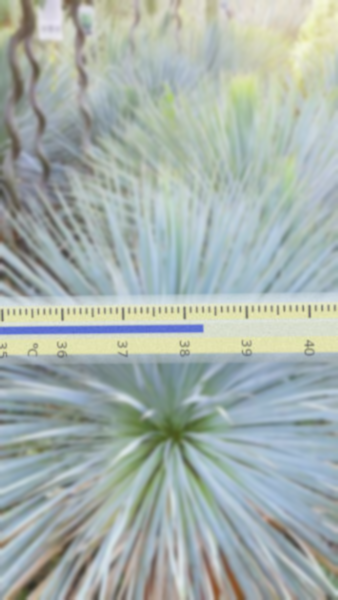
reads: 38.3
